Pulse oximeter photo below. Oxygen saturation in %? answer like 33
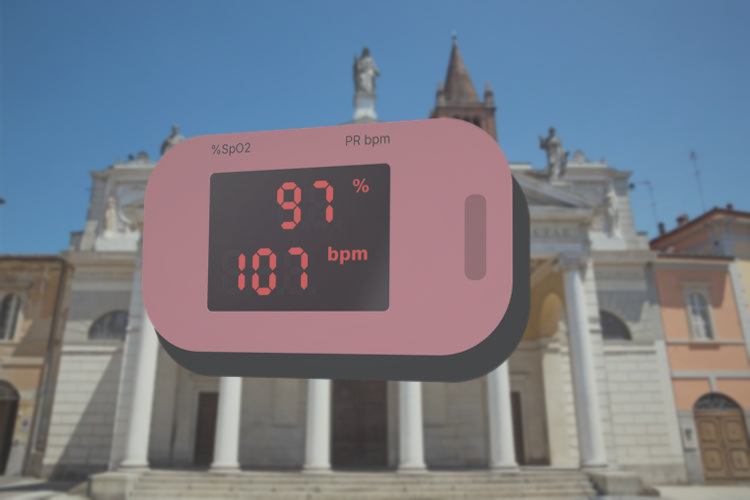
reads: 97
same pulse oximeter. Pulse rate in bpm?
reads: 107
